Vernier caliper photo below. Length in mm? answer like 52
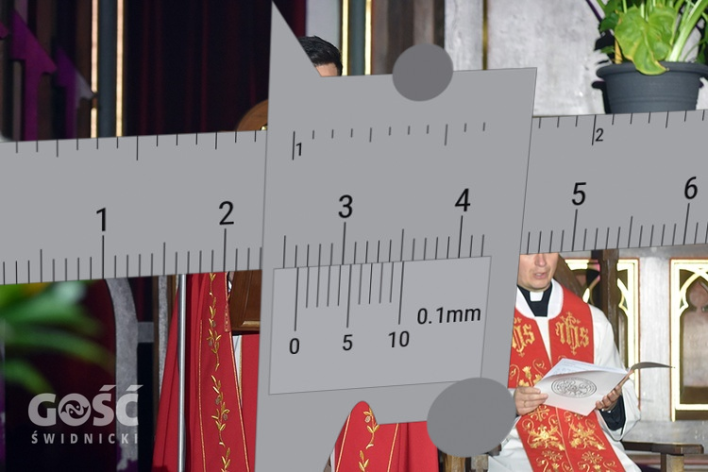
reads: 26.2
